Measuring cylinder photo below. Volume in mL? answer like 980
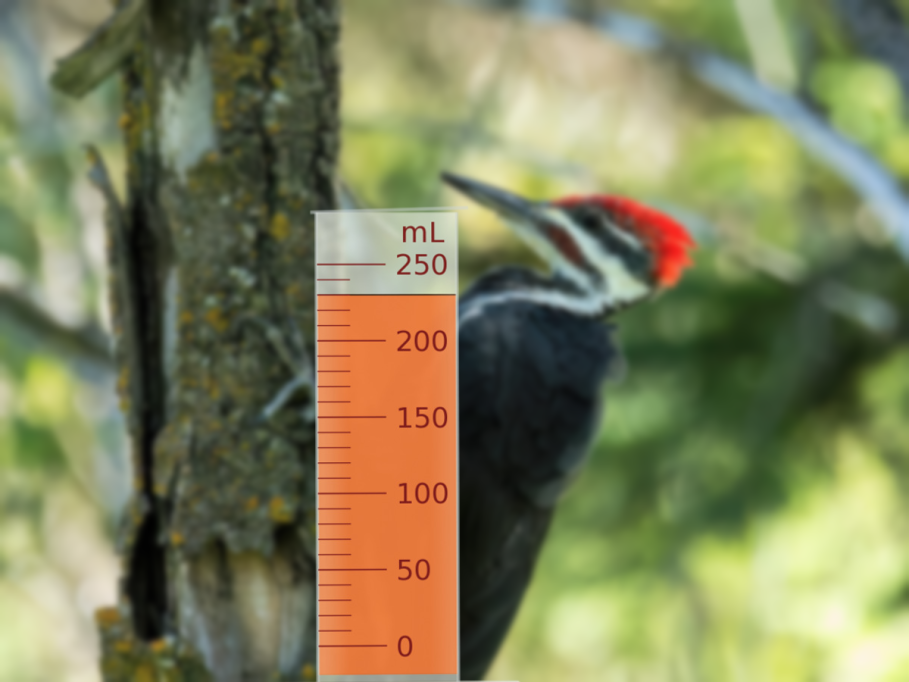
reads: 230
